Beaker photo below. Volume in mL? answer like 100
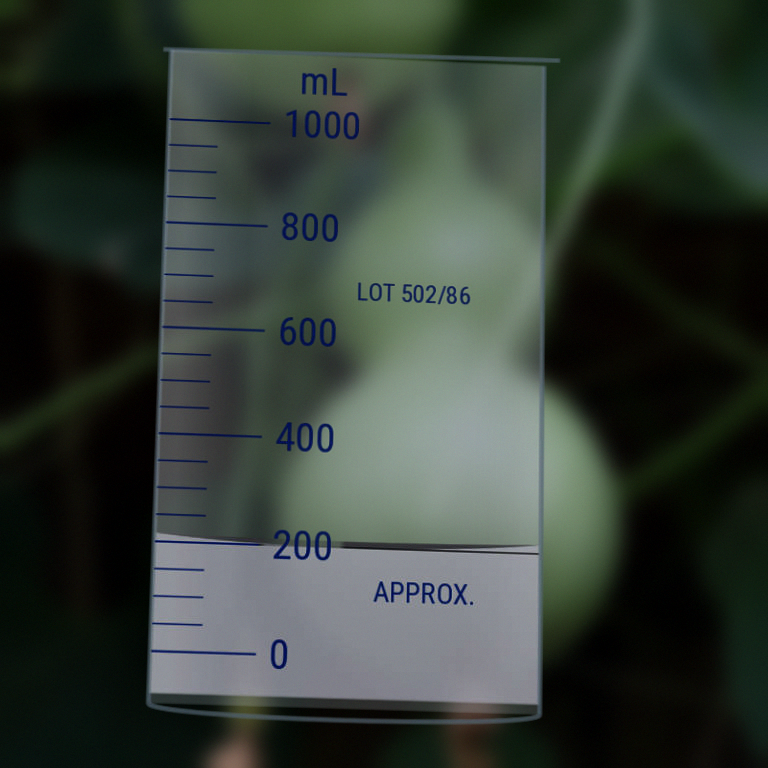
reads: 200
